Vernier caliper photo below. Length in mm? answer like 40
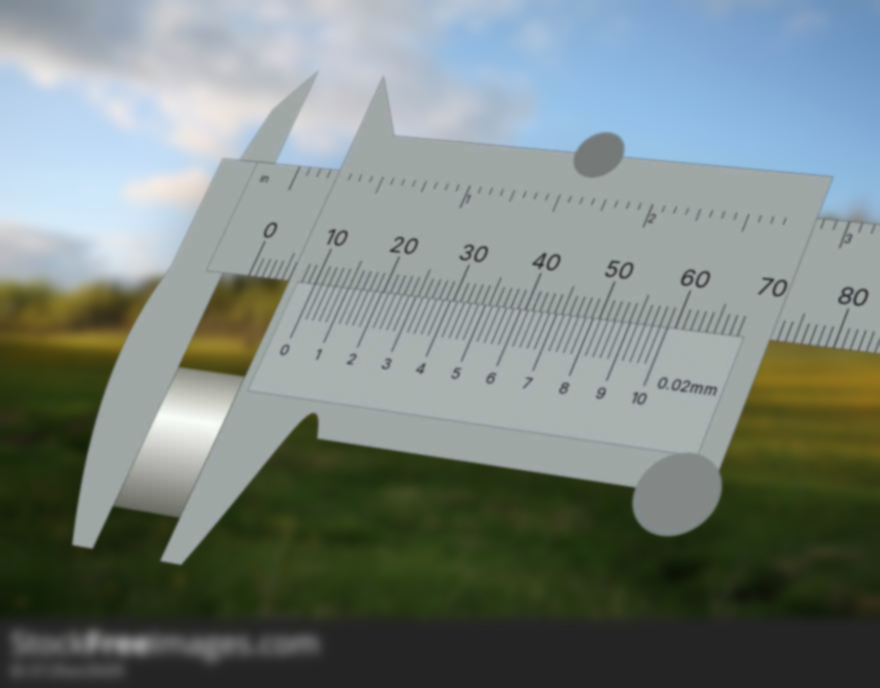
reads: 10.0
